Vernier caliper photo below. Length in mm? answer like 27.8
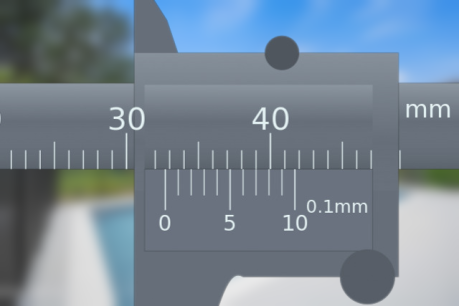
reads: 32.7
